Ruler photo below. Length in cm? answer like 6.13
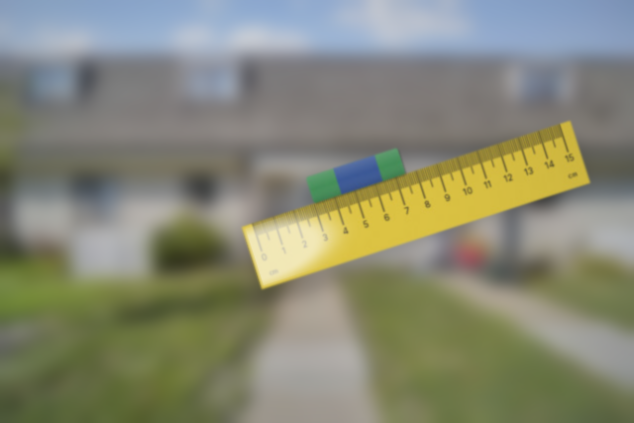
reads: 4.5
